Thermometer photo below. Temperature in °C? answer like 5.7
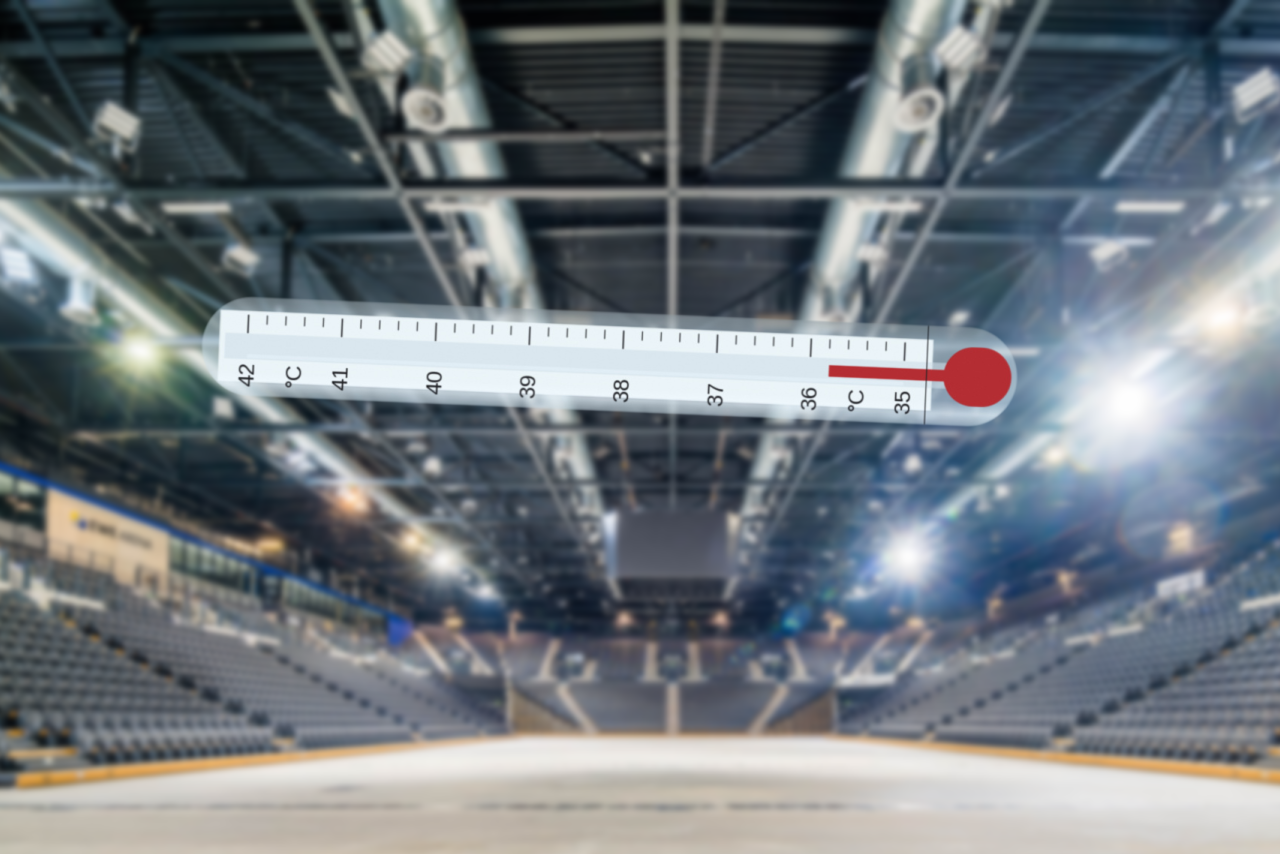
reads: 35.8
